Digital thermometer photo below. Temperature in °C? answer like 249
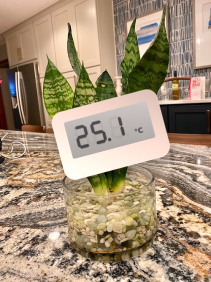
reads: 25.1
